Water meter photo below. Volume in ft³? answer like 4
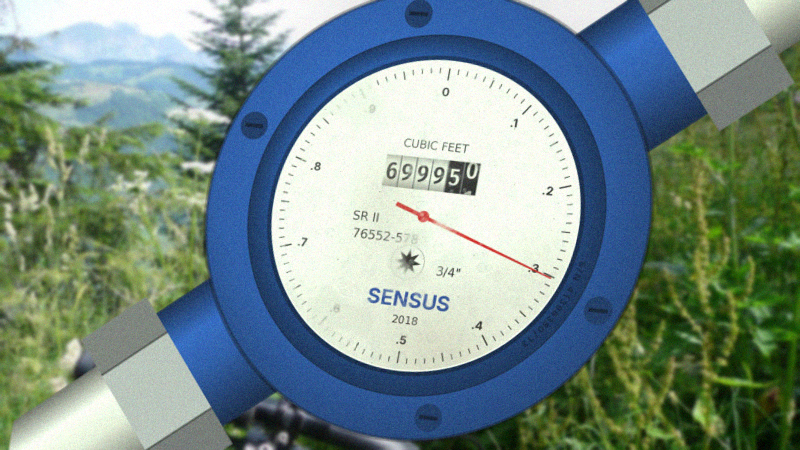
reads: 699950.30
